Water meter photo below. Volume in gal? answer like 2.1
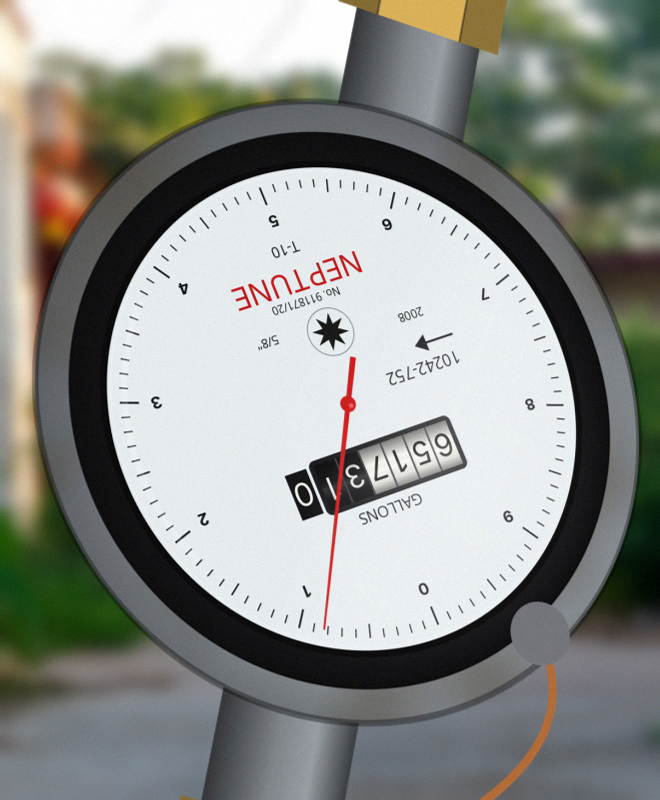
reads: 6517310.8
